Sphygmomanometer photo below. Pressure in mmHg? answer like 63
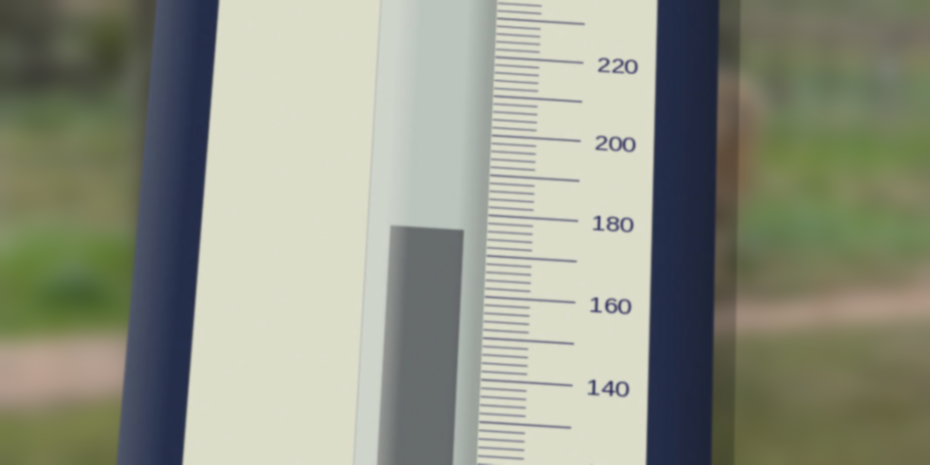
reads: 176
